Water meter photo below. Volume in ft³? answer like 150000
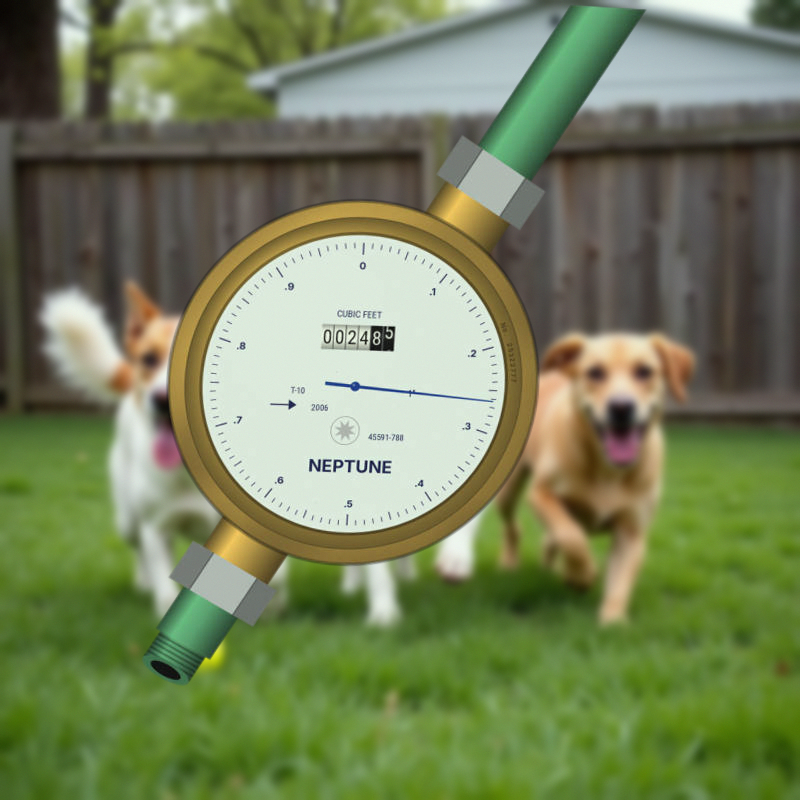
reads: 2485.26
